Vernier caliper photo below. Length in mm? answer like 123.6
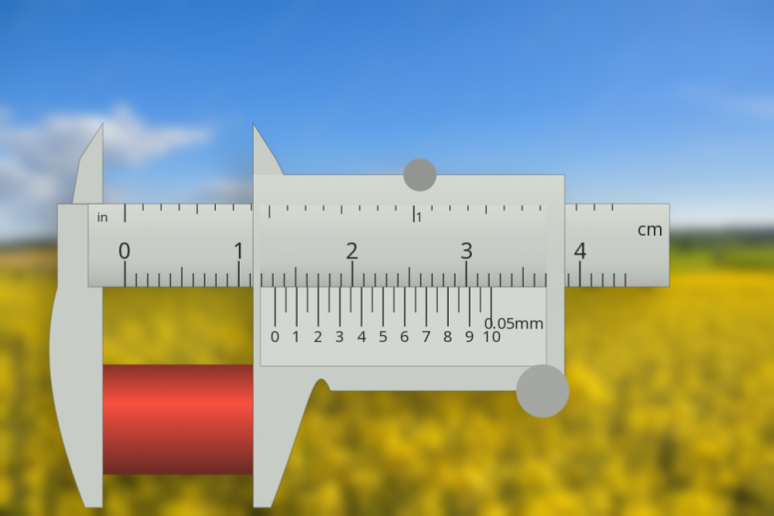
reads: 13.2
